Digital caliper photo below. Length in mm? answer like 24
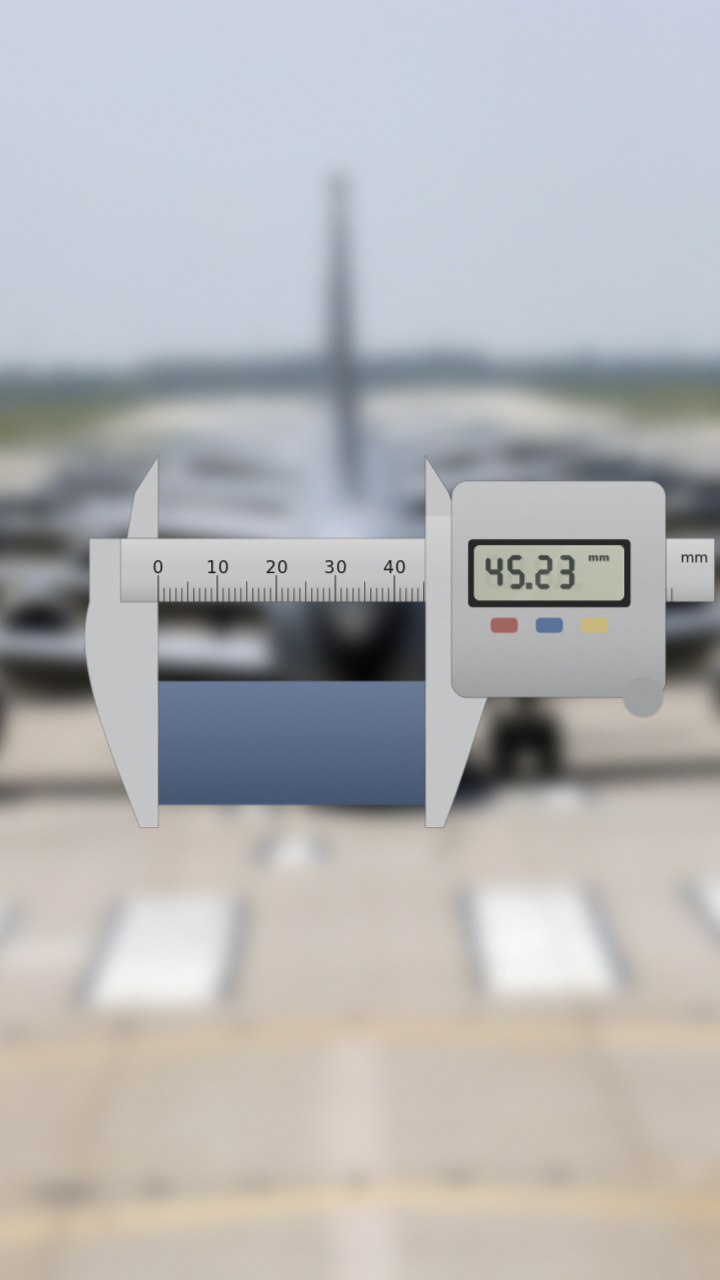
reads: 45.23
